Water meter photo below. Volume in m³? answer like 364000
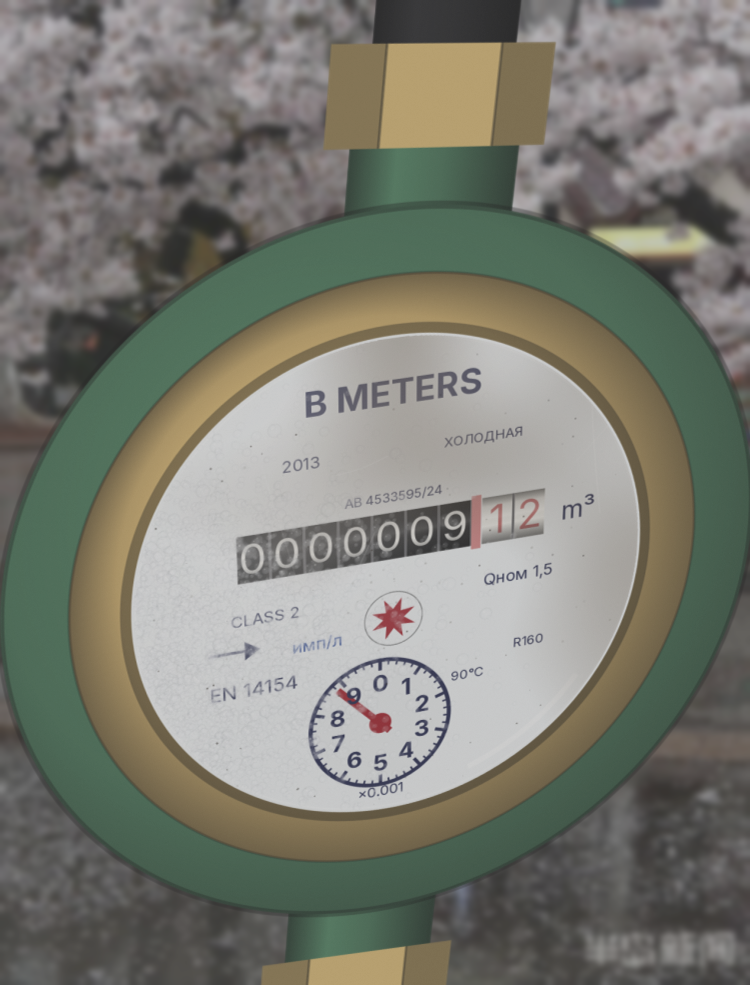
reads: 9.128
